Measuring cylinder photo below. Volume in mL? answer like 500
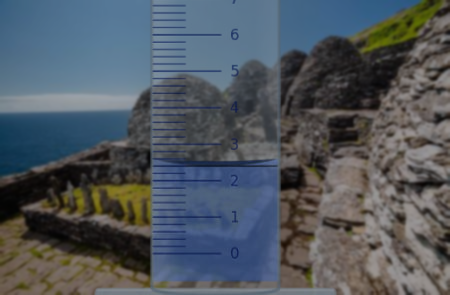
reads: 2.4
